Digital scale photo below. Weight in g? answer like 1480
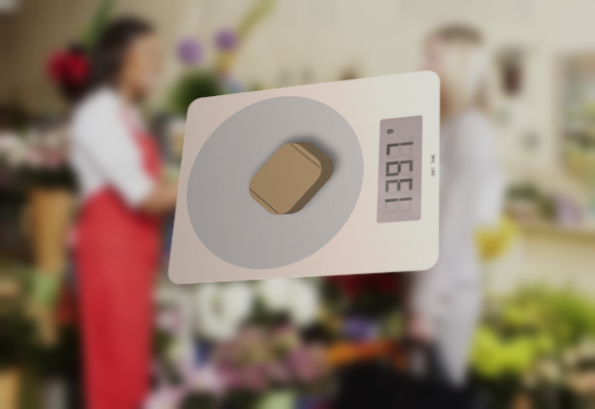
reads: 1397
